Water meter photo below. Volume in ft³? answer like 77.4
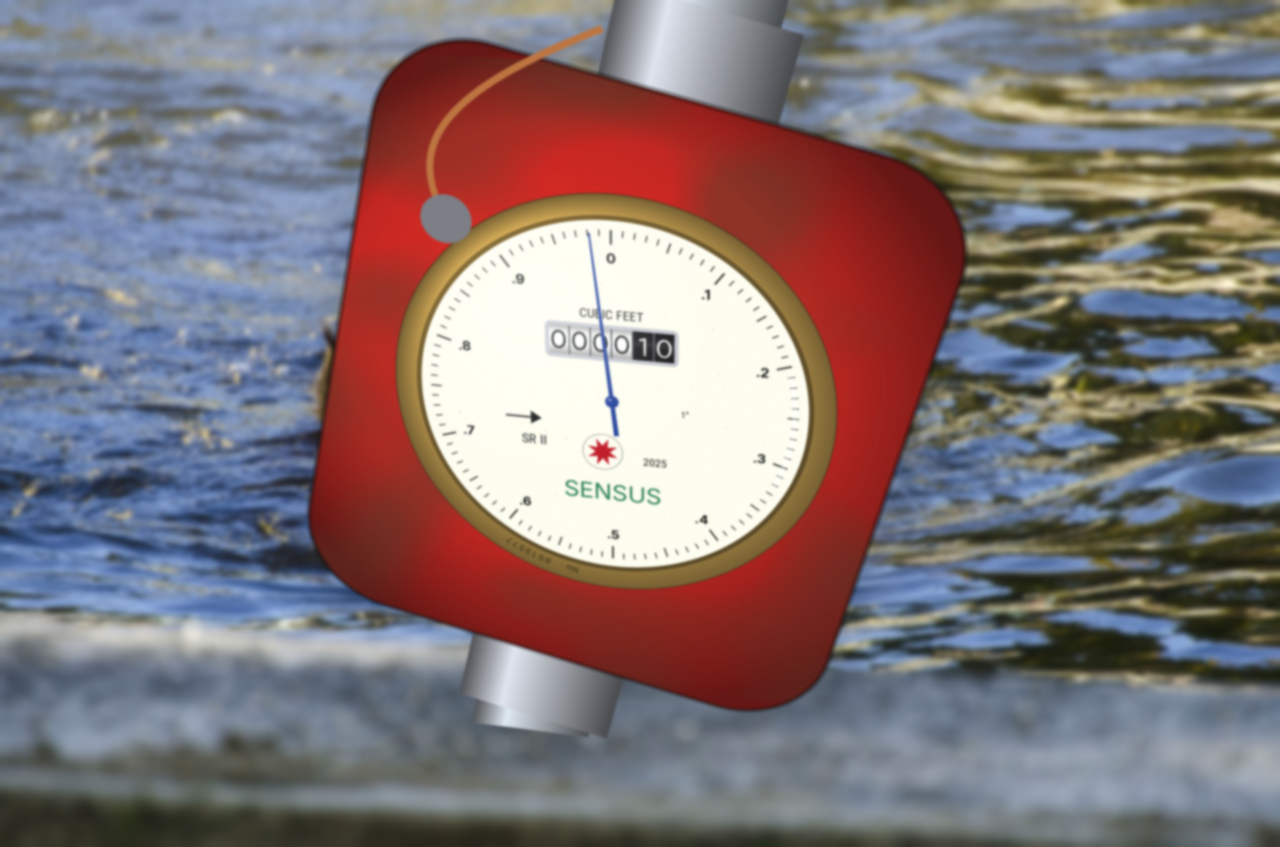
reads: 9.98
